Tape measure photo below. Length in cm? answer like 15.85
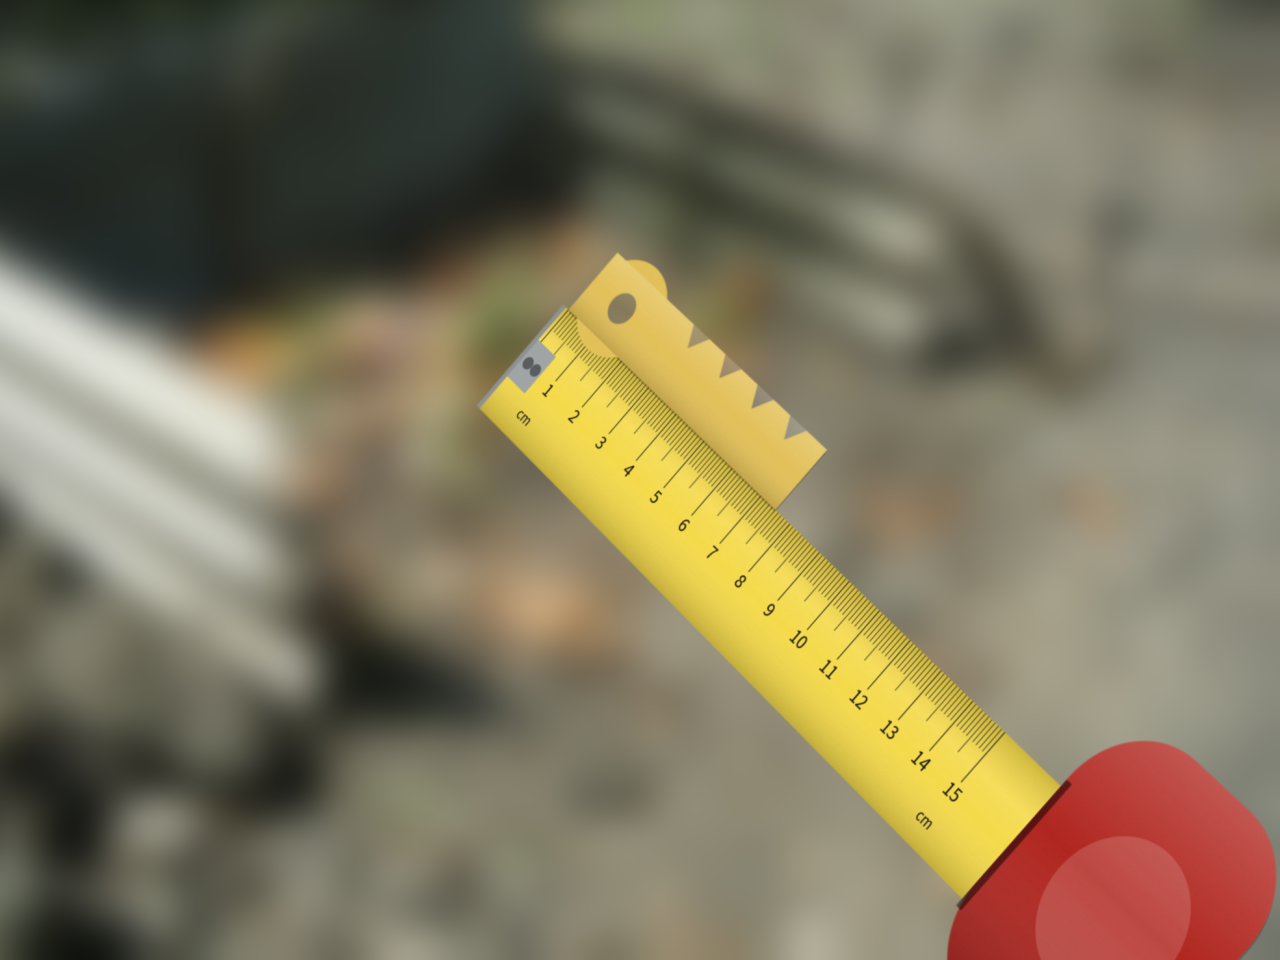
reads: 7.5
